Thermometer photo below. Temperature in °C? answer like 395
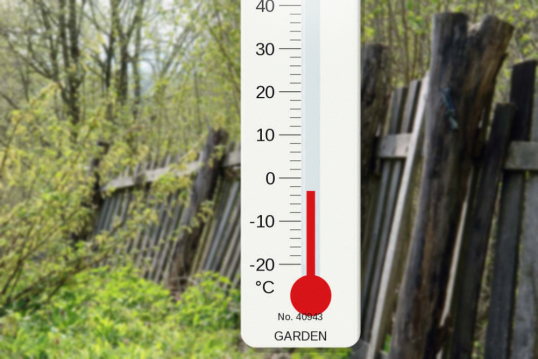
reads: -3
